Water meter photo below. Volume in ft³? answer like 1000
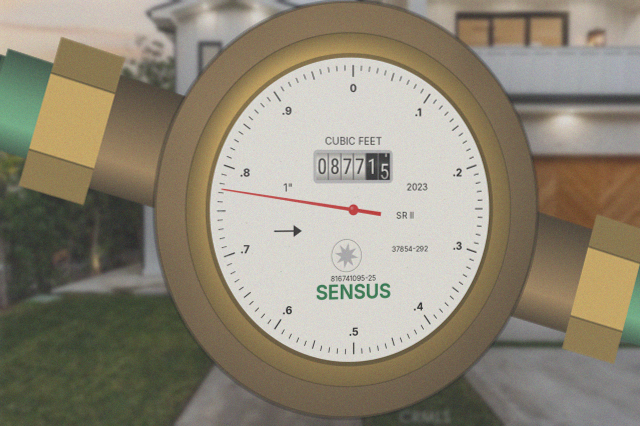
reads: 87714.77
